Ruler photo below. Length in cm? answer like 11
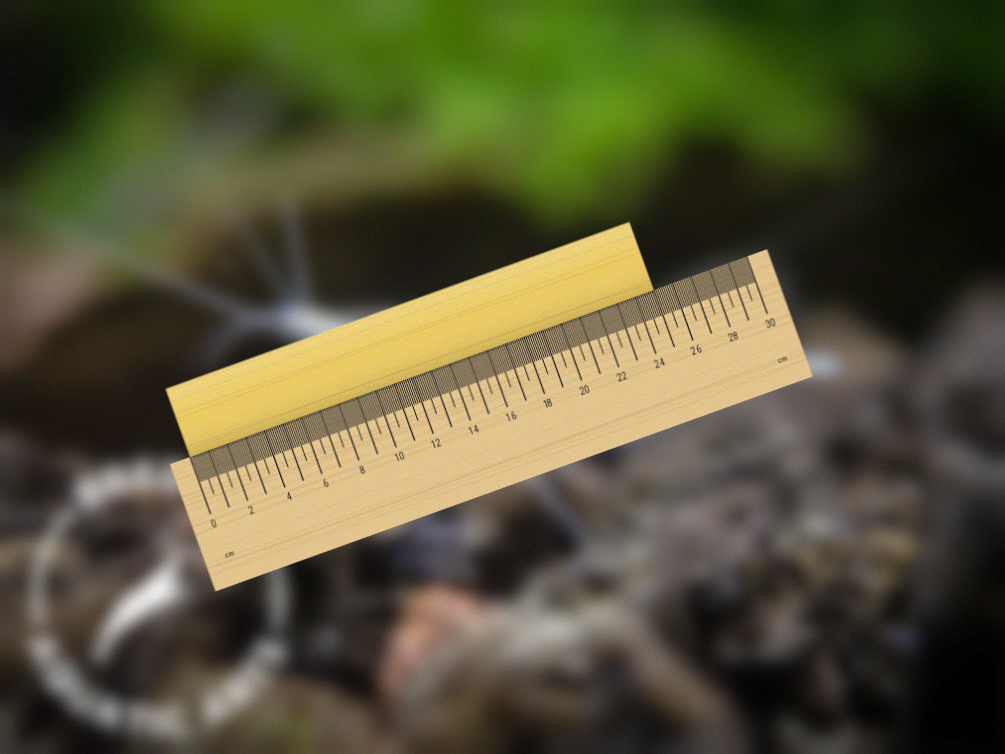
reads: 25
